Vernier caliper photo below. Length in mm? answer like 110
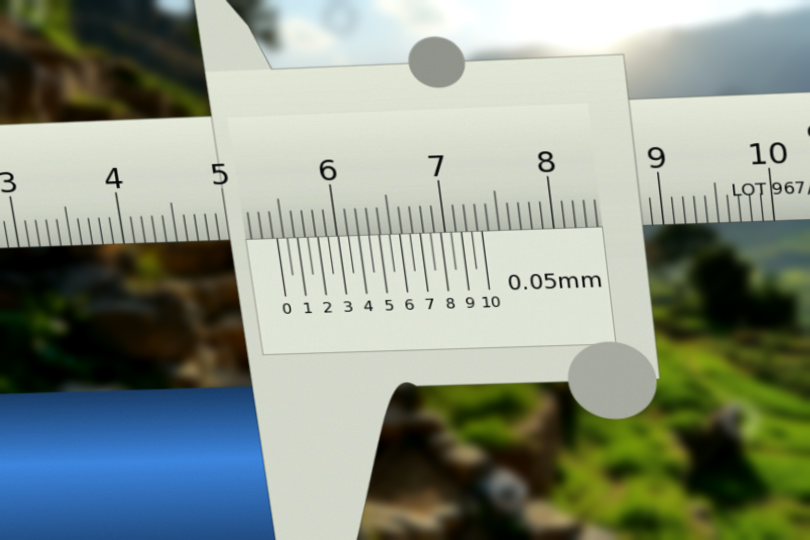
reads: 54.4
